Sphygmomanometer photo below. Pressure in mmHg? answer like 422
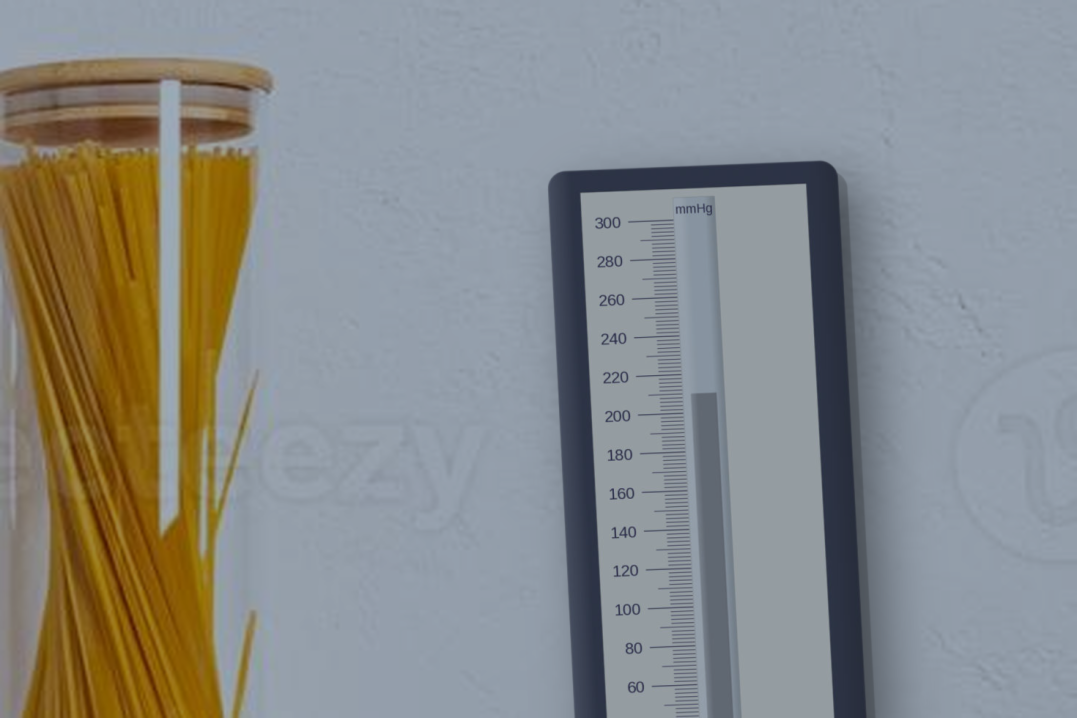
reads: 210
